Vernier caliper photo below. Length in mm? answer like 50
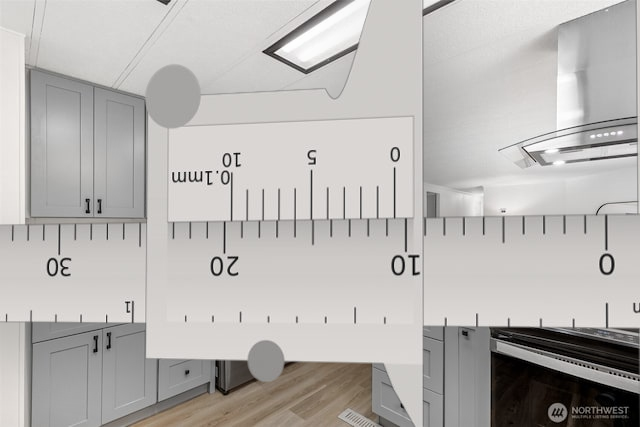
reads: 10.6
